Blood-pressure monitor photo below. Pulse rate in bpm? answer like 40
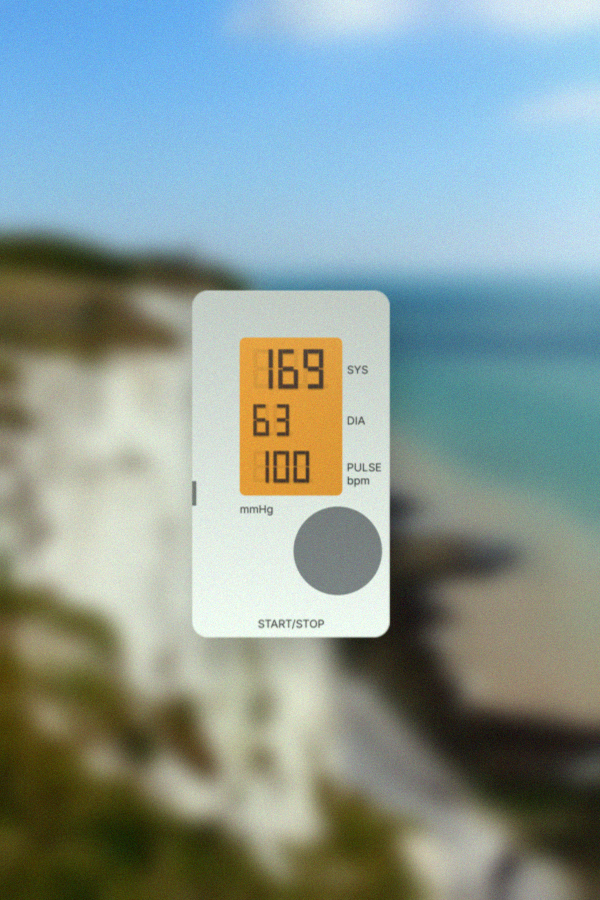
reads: 100
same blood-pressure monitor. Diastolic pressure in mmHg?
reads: 63
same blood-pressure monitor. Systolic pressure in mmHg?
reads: 169
